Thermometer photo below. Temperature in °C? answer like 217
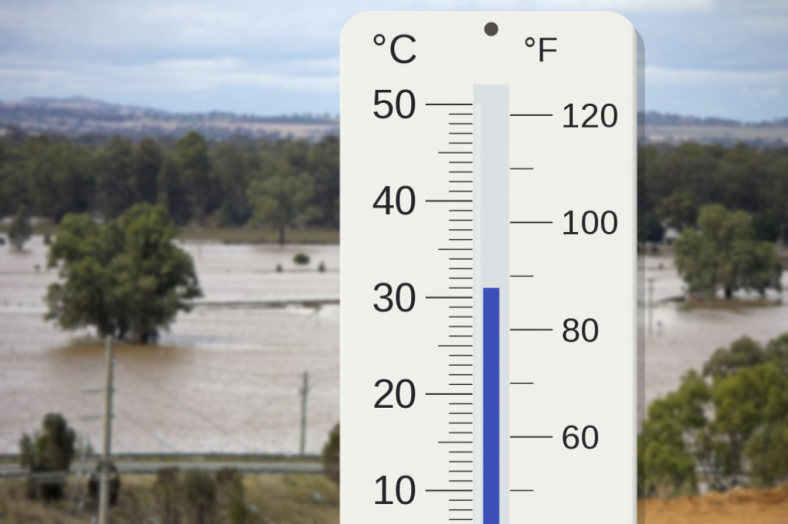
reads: 31
